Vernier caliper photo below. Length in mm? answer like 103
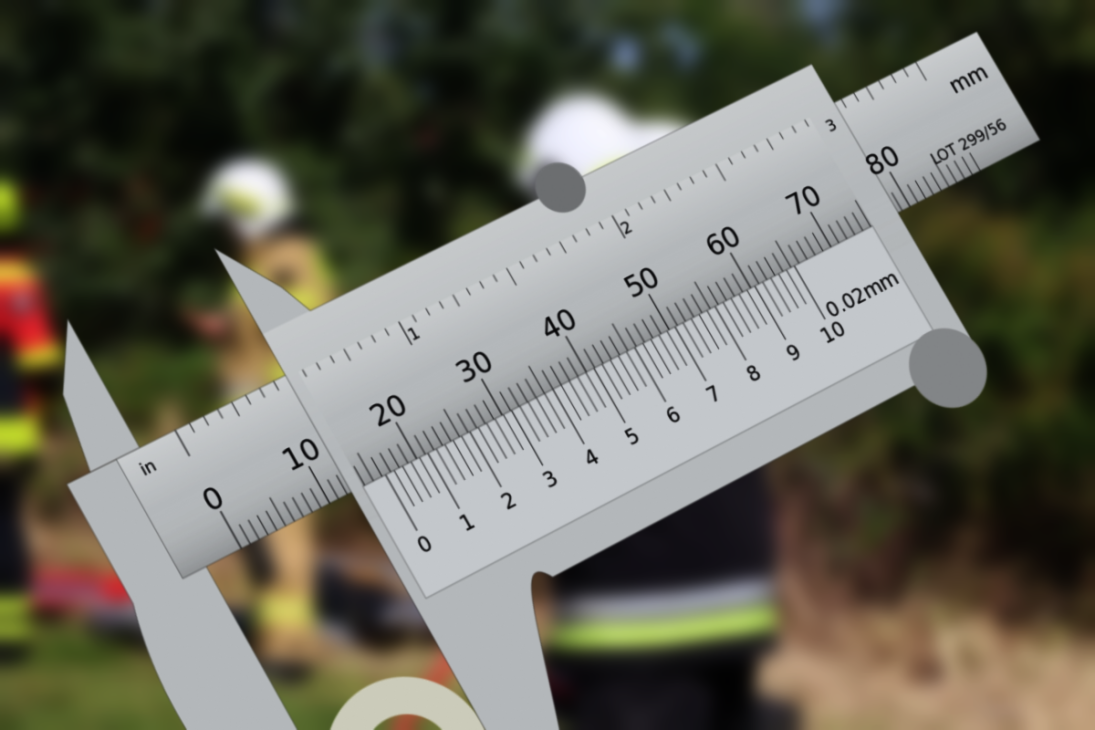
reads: 16.4
